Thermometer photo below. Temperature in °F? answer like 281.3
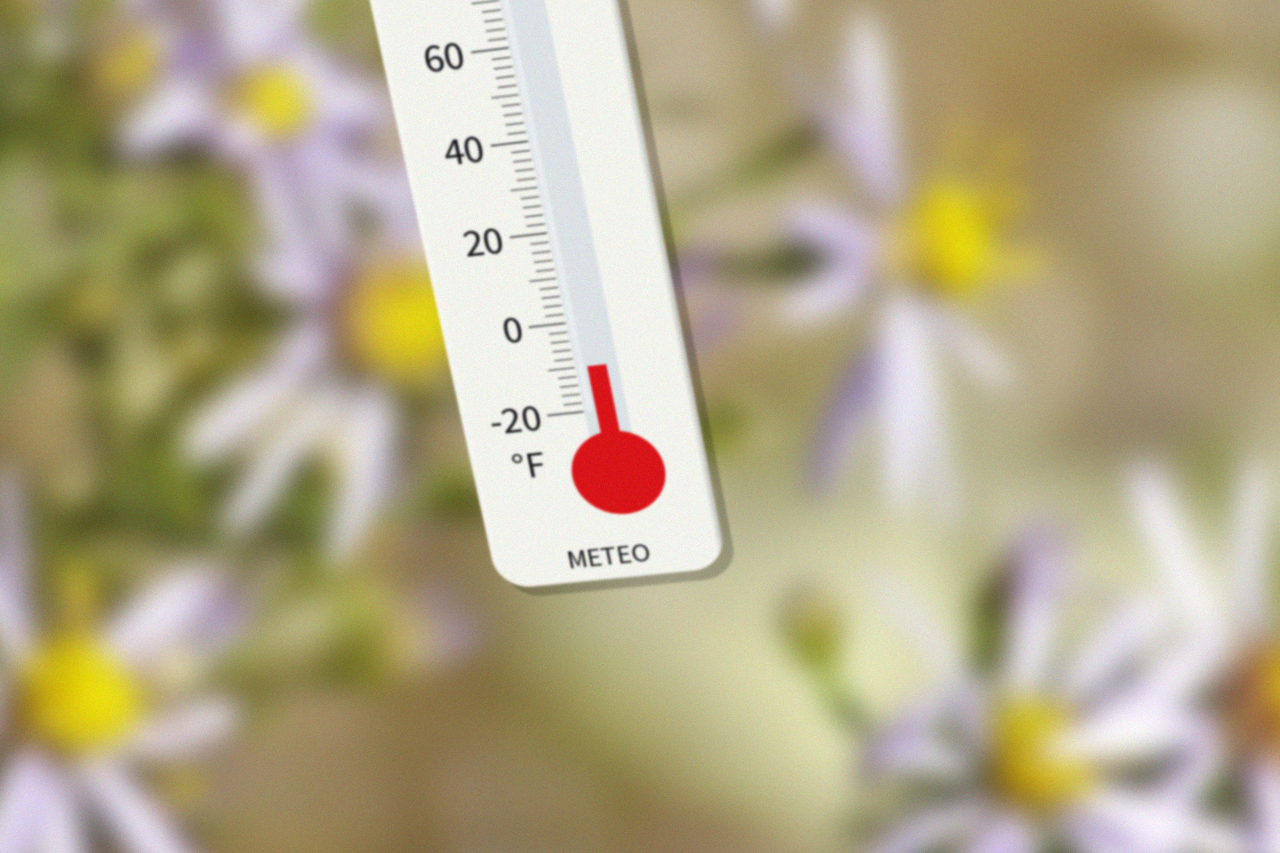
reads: -10
